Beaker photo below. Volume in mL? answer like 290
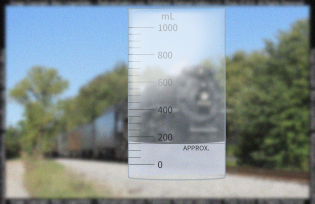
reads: 150
